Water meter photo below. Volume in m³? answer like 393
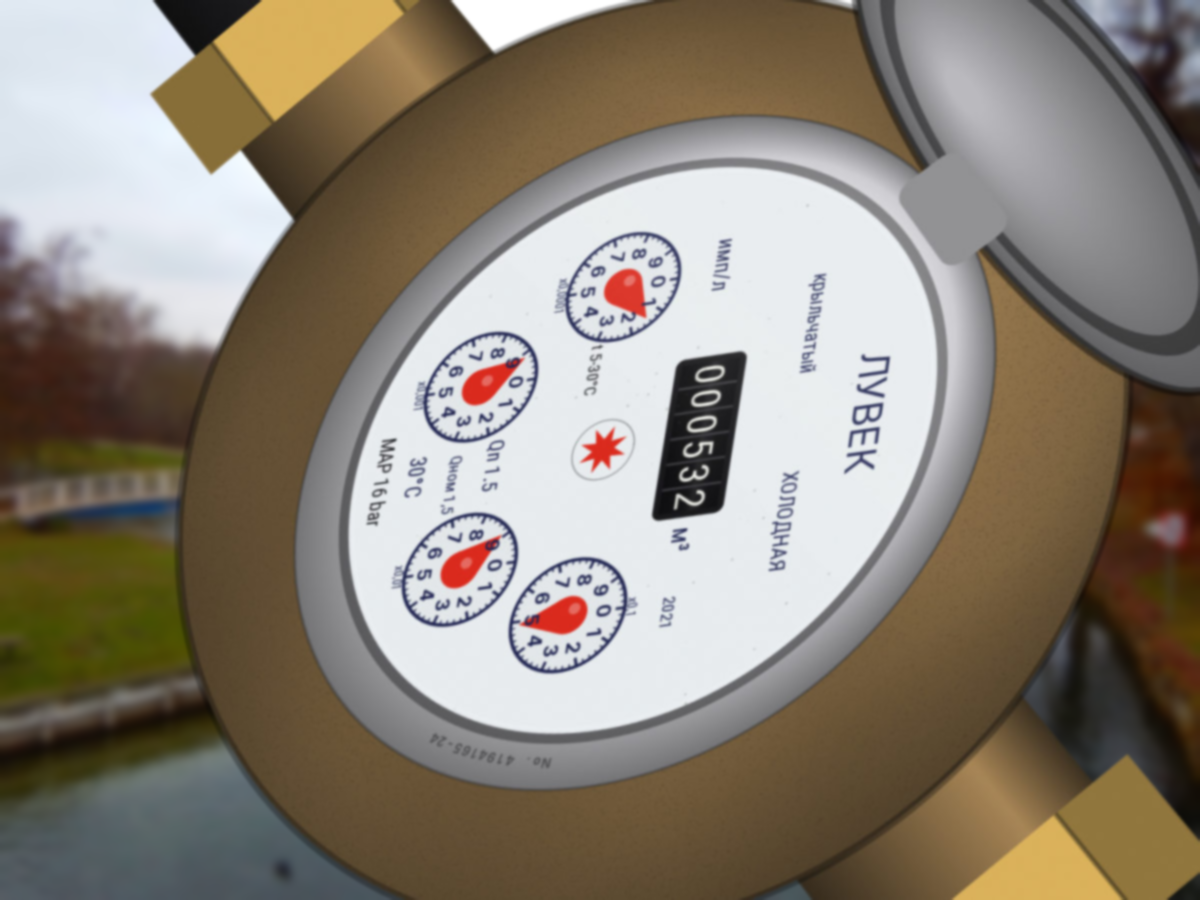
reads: 532.4891
